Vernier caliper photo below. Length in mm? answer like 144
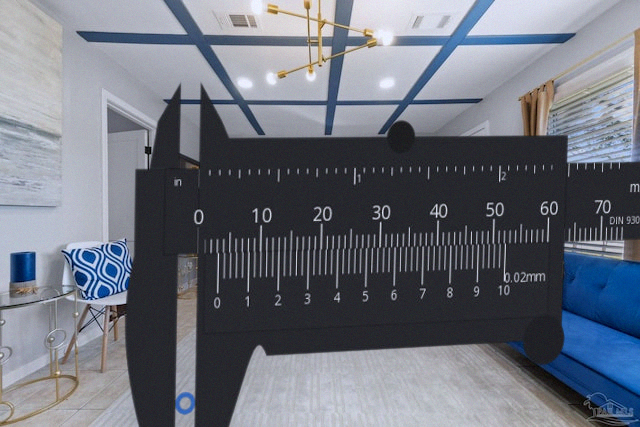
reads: 3.2
